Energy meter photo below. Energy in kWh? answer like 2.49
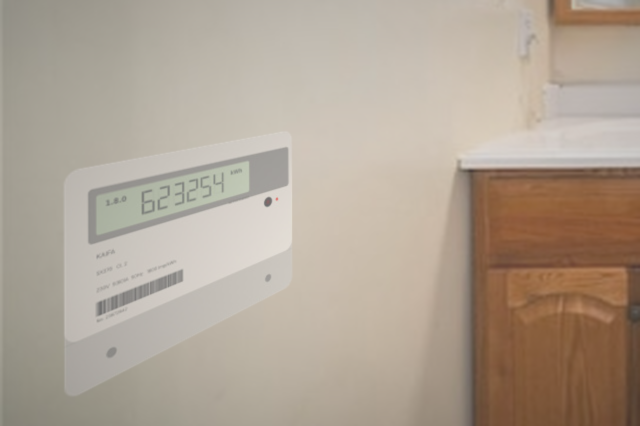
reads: 623254
